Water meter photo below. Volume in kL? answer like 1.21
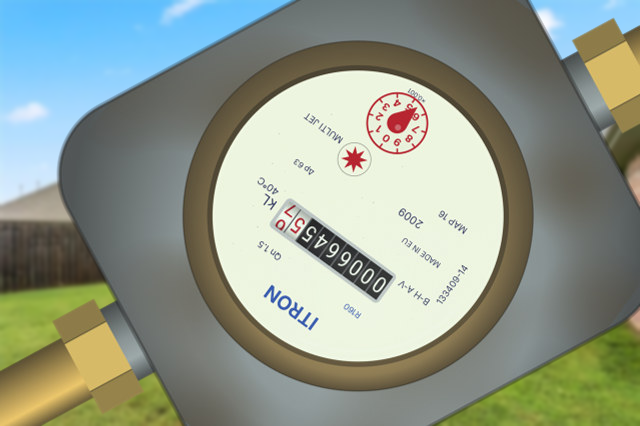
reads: 6645.565
